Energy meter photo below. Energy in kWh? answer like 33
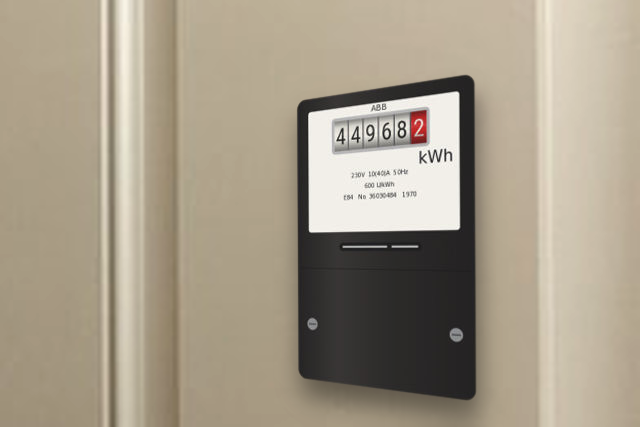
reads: 44968.2
